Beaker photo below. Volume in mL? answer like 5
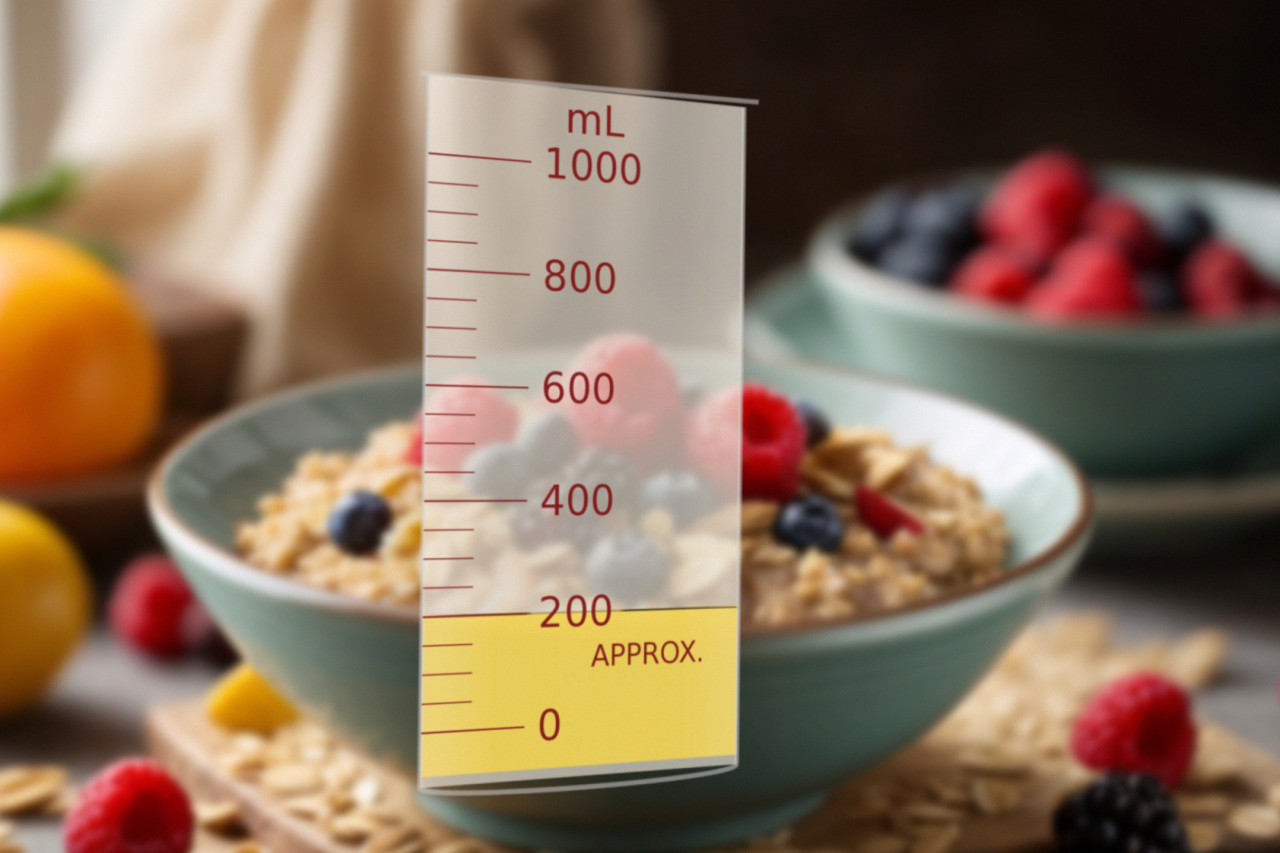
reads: 200
